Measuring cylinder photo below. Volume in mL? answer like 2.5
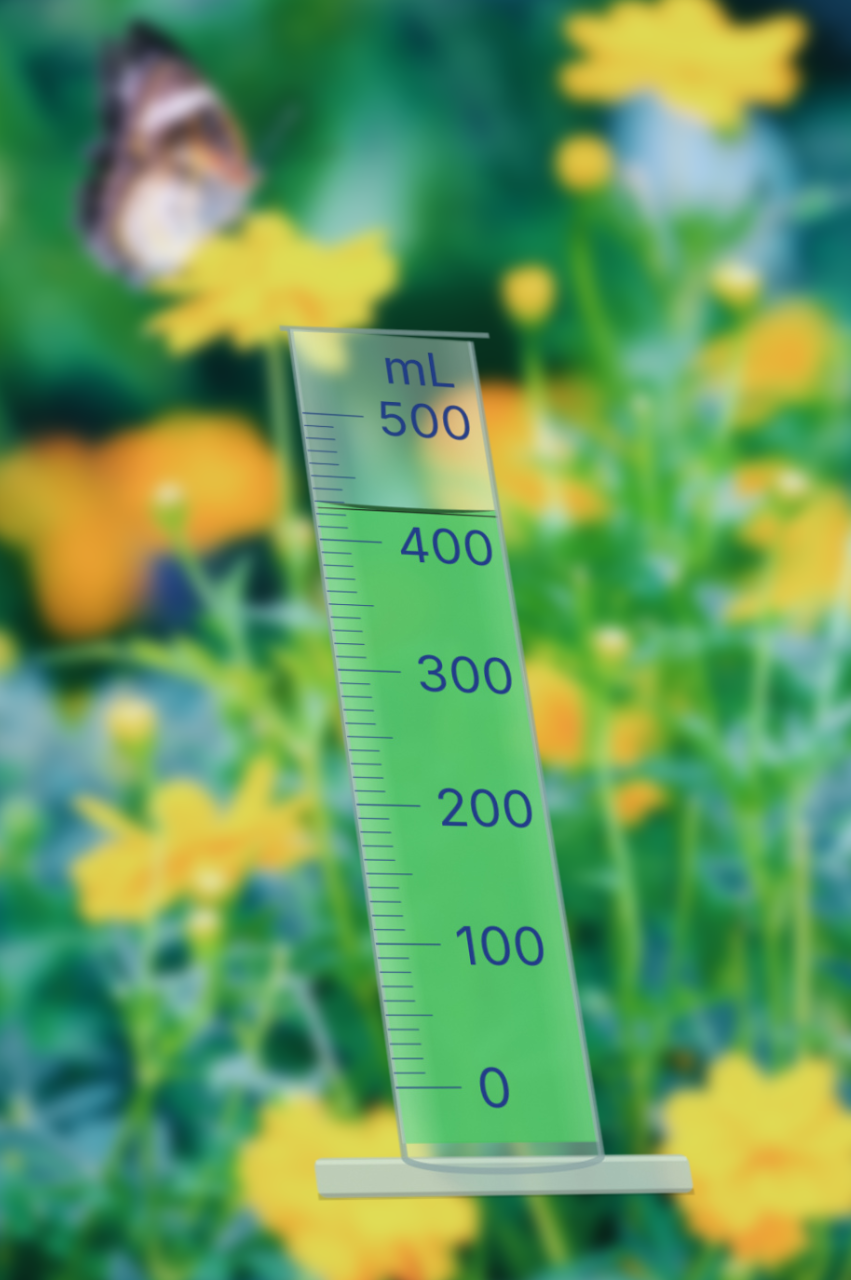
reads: 425
